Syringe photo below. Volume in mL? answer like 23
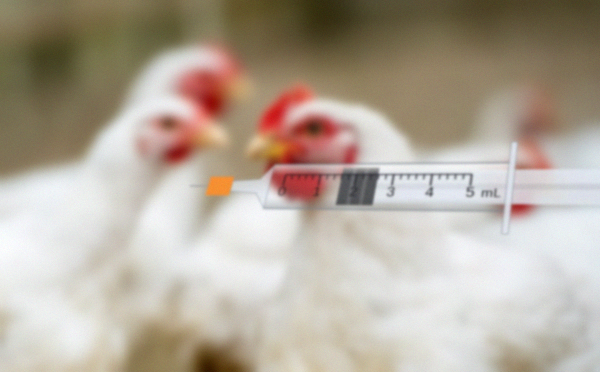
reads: 1.6
